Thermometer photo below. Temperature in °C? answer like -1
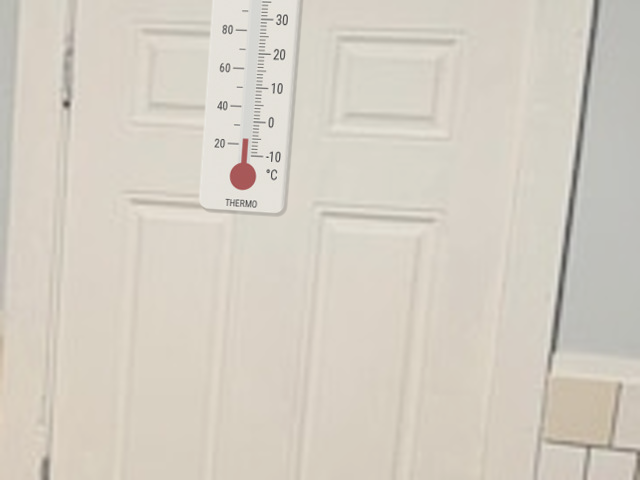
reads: -5
